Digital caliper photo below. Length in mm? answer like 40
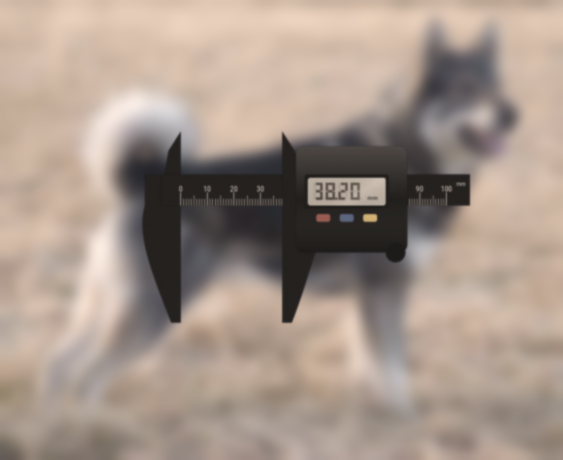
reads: 38.20
